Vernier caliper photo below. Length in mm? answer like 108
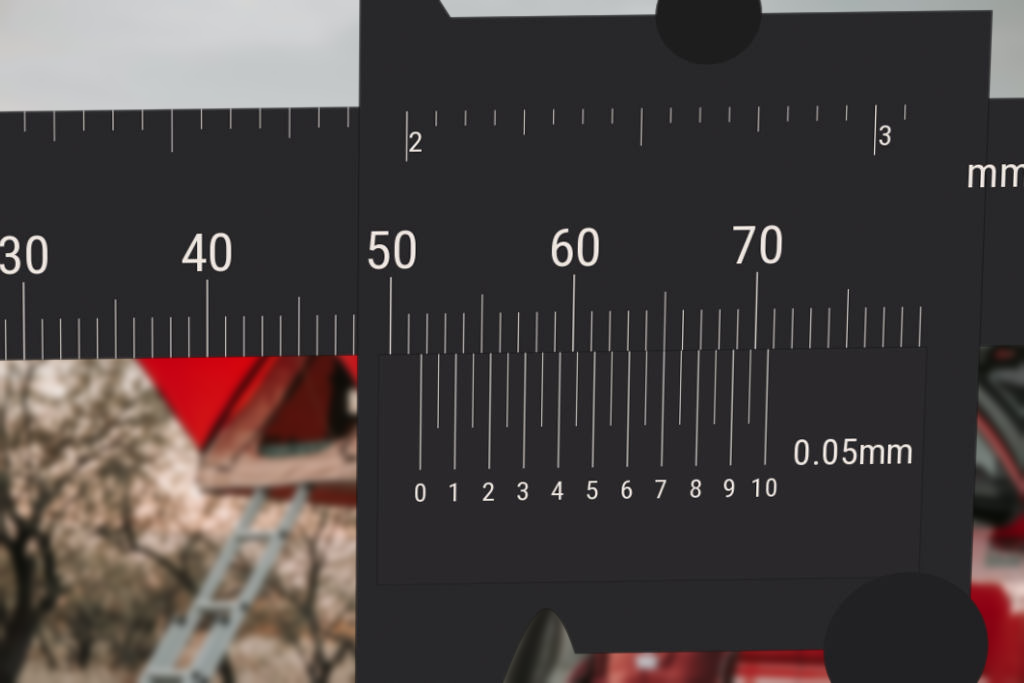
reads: 51.7
